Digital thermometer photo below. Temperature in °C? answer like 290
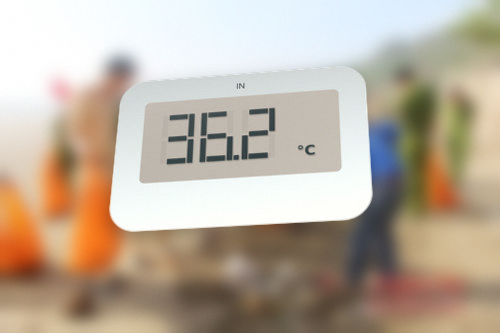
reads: 36.2
